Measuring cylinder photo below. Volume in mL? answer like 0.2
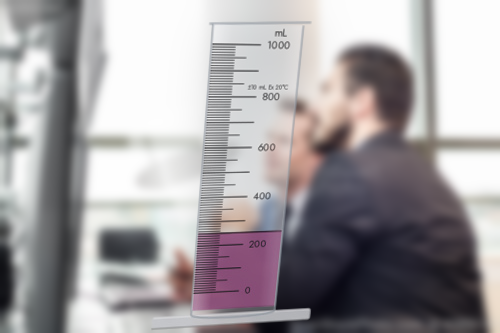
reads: 250
